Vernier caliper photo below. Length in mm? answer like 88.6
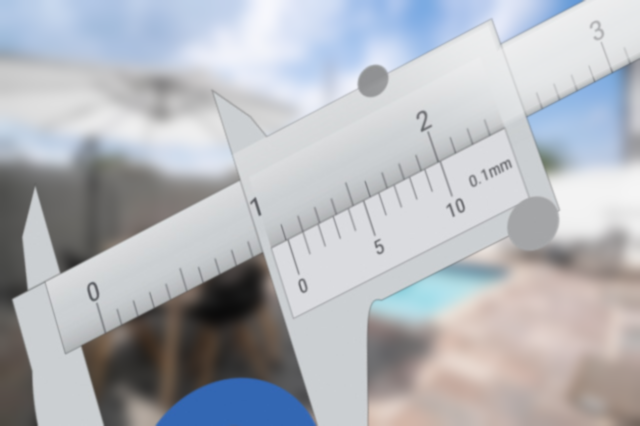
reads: 11.1
